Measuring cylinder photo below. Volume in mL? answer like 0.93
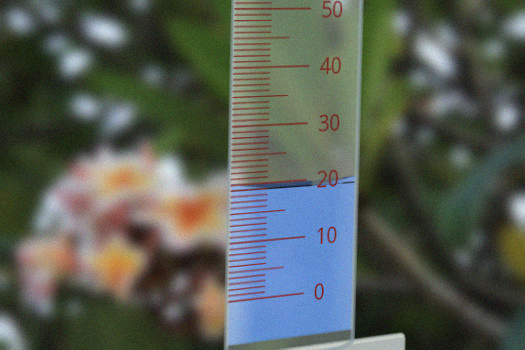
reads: 19
